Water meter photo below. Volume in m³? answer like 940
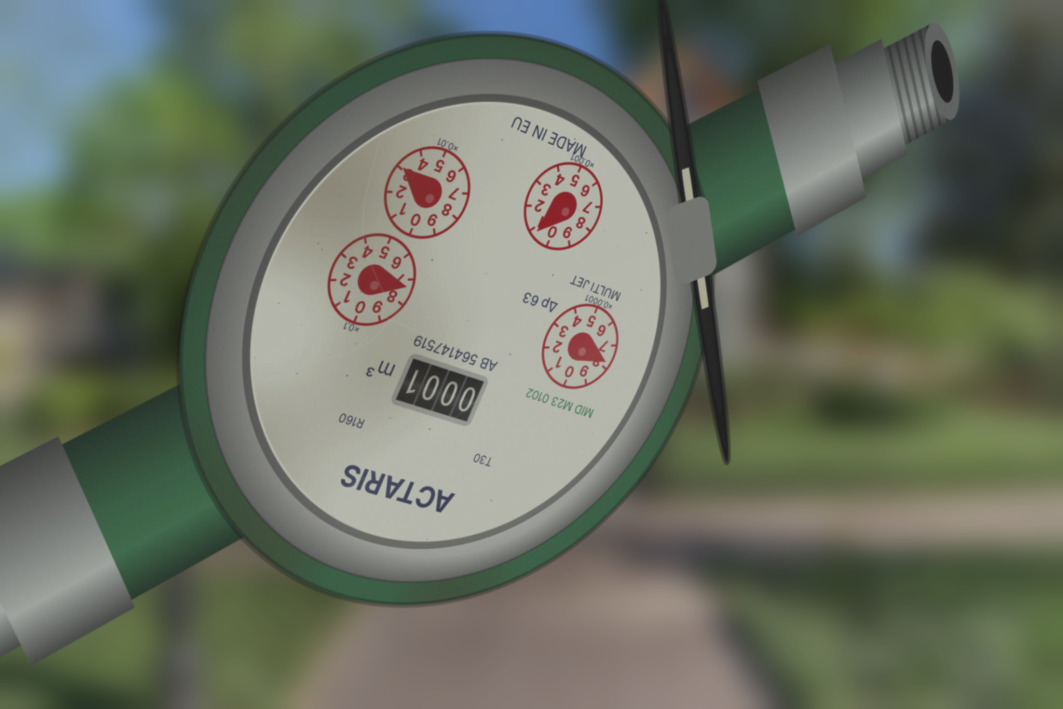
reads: 1.7307
